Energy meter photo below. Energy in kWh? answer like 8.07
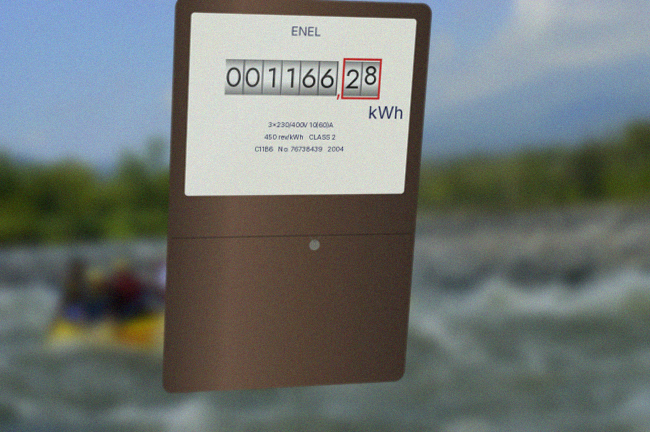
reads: 1166.28
